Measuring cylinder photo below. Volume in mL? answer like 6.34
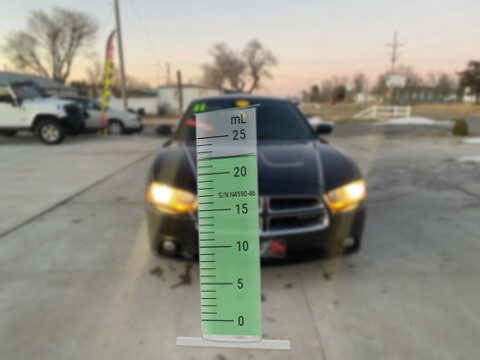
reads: 22
